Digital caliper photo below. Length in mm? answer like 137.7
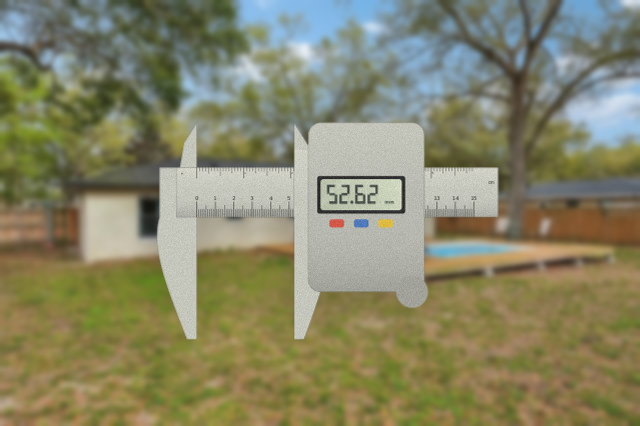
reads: 52.62
